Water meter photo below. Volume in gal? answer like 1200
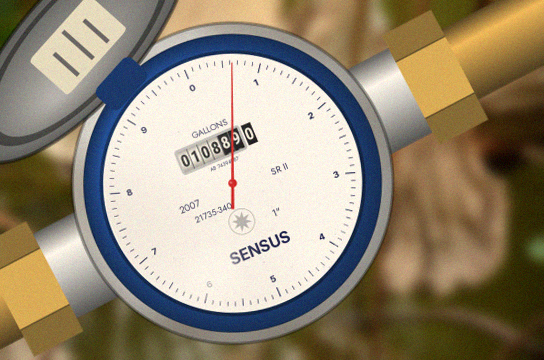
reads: 108890.6
